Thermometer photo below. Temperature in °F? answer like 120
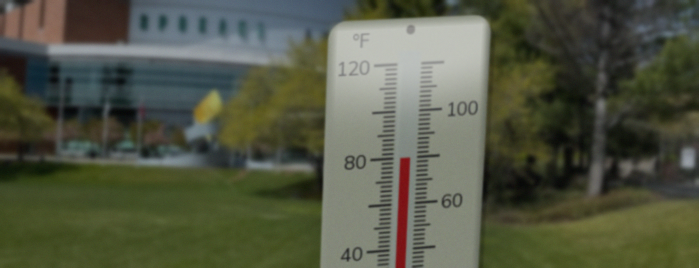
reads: 80
